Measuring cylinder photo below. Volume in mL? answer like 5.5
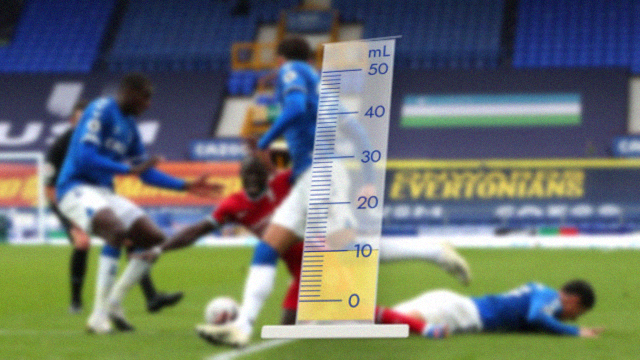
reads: 10
